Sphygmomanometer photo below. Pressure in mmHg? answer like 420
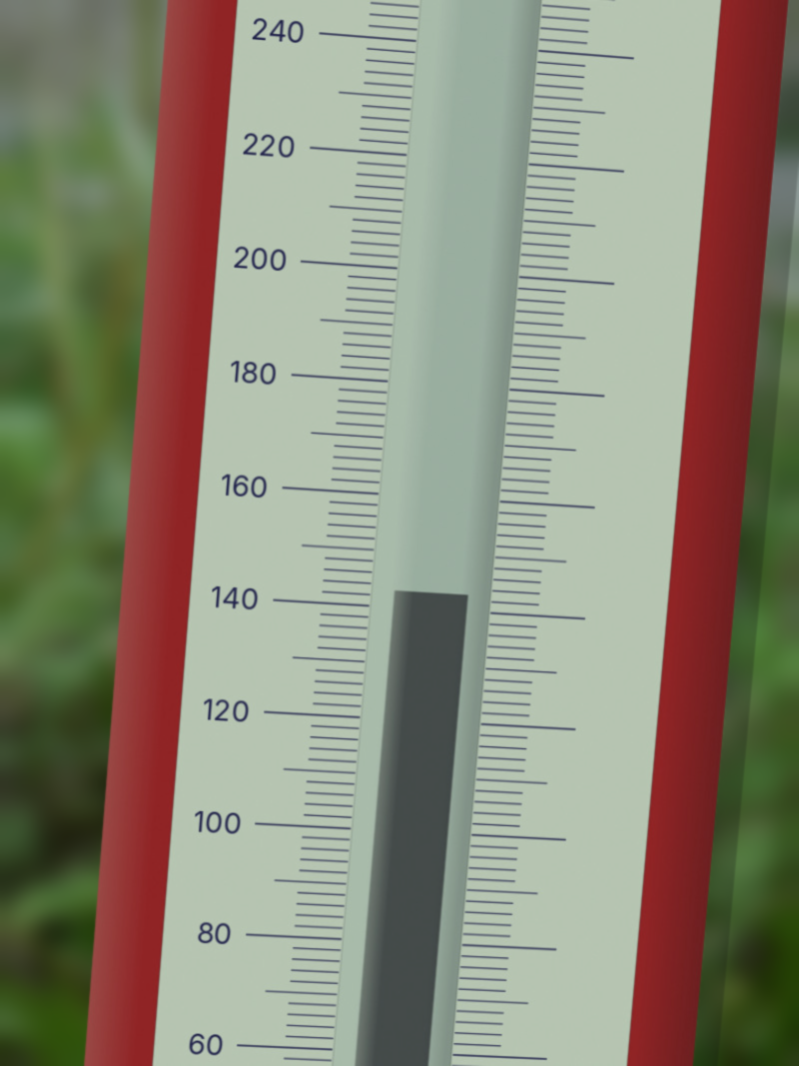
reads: 143
